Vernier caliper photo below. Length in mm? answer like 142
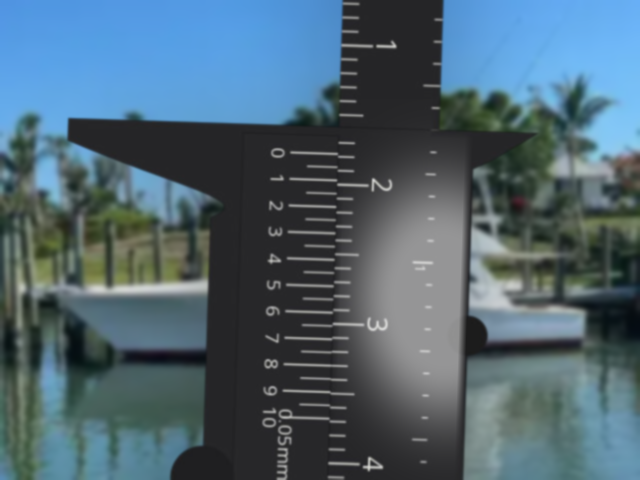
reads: 17.8
